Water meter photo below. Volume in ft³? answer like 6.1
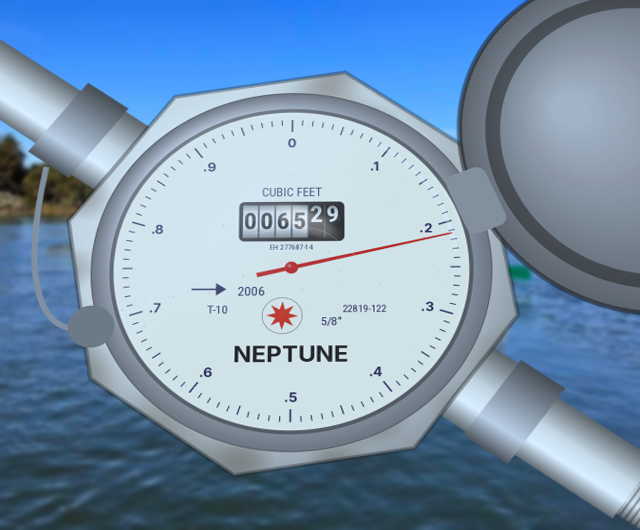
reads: 6529.21
